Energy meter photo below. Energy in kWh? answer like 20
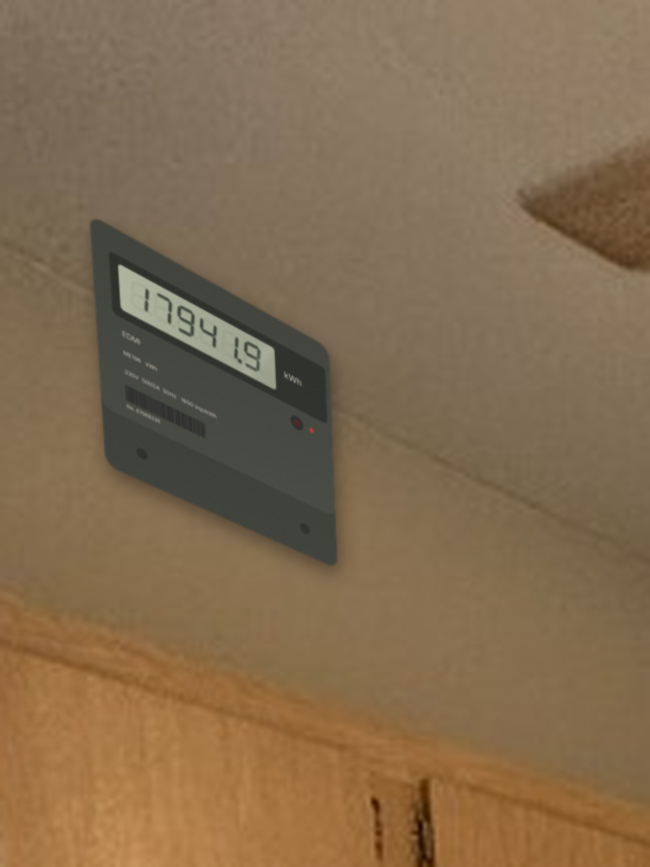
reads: 17941.9
